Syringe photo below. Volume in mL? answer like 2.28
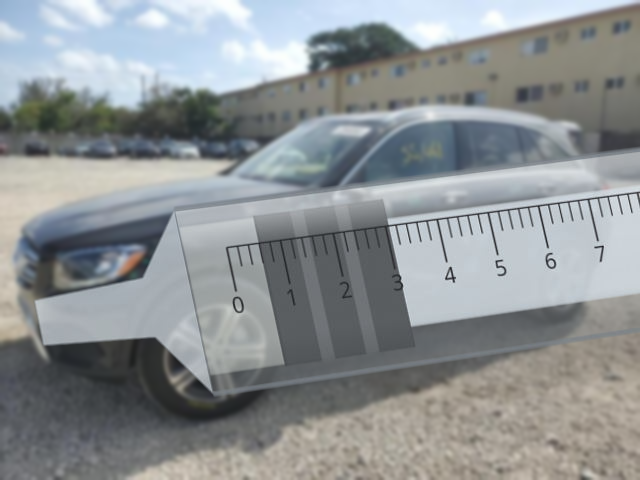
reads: 0.6
